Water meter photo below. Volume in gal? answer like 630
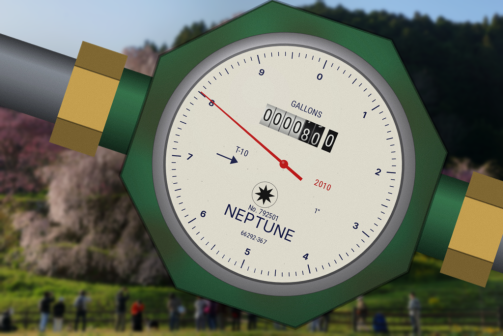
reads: 798.0
